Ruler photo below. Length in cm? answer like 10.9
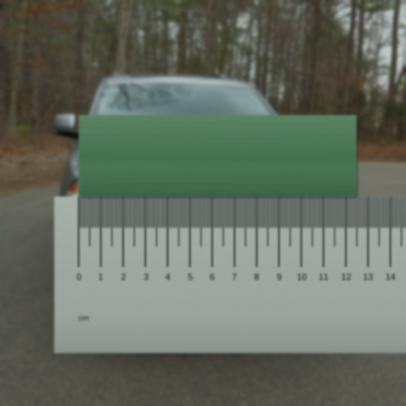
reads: 12.5
